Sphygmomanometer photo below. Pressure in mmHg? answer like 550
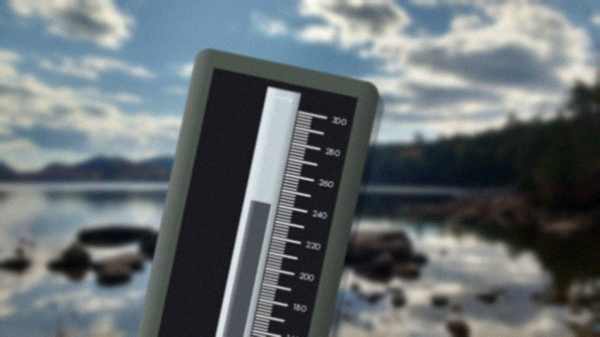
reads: 240
